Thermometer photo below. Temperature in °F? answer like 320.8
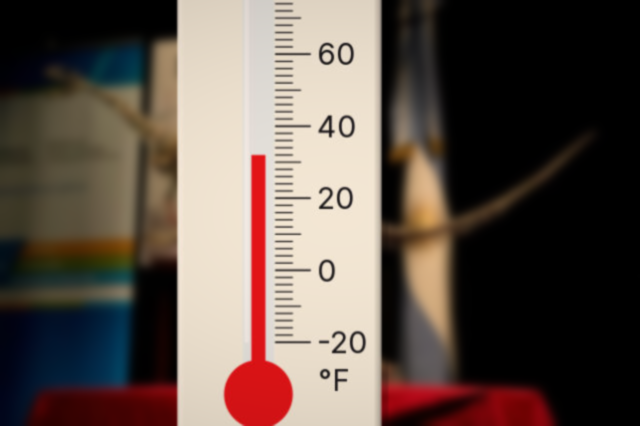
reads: 32
